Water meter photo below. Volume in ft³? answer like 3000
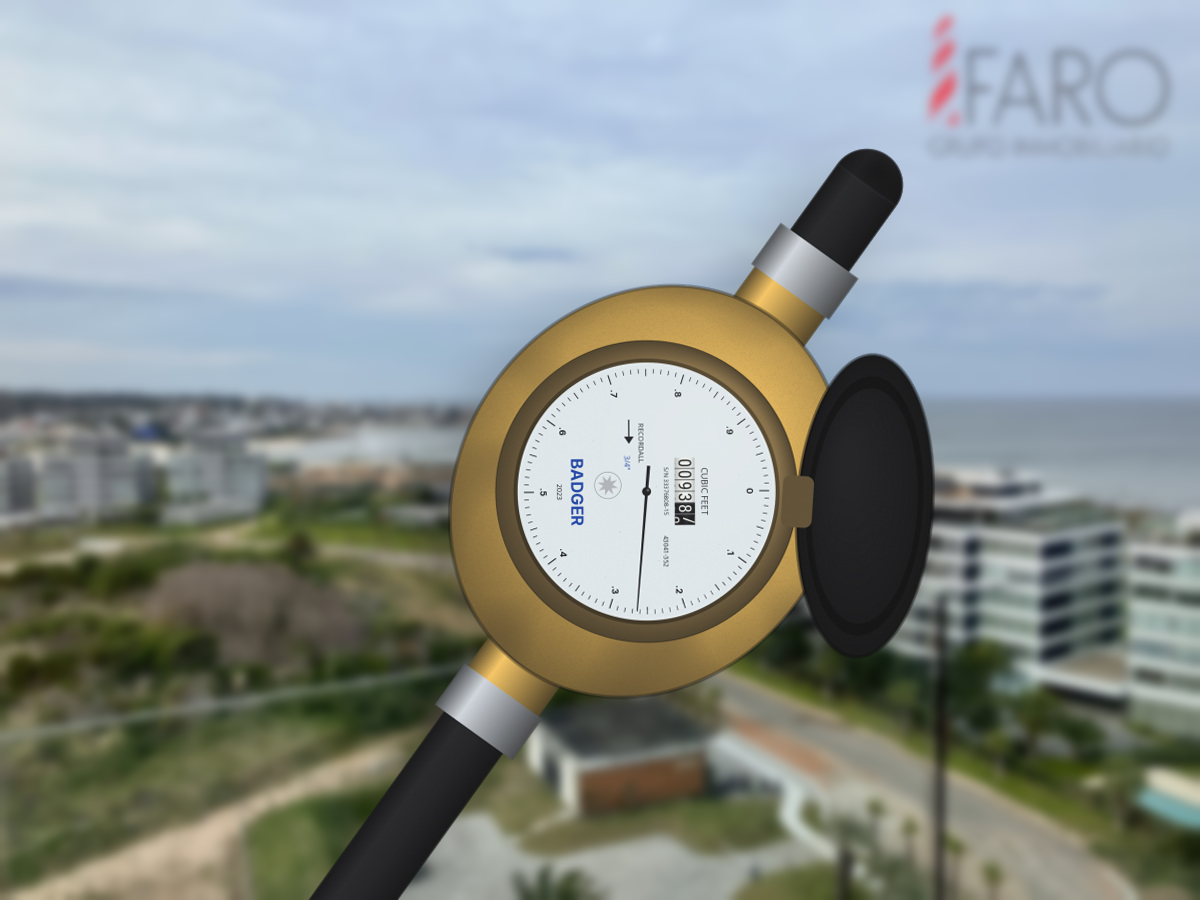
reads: 9387.26
